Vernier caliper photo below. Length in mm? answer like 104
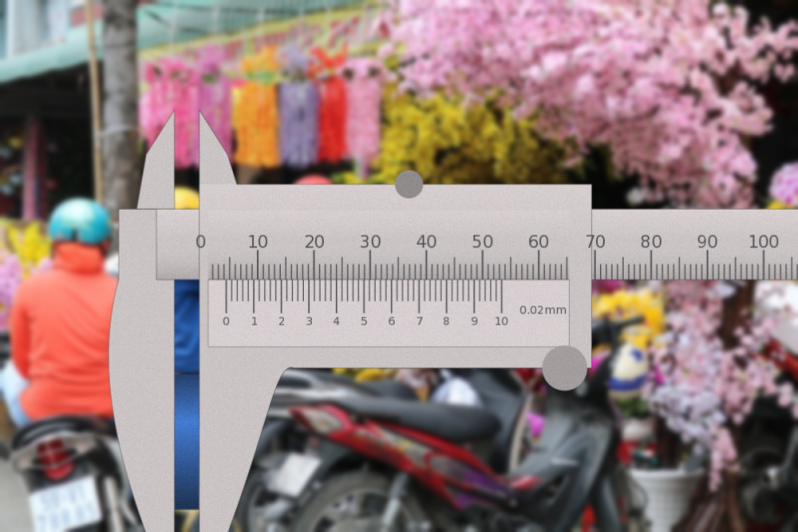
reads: 4.4
